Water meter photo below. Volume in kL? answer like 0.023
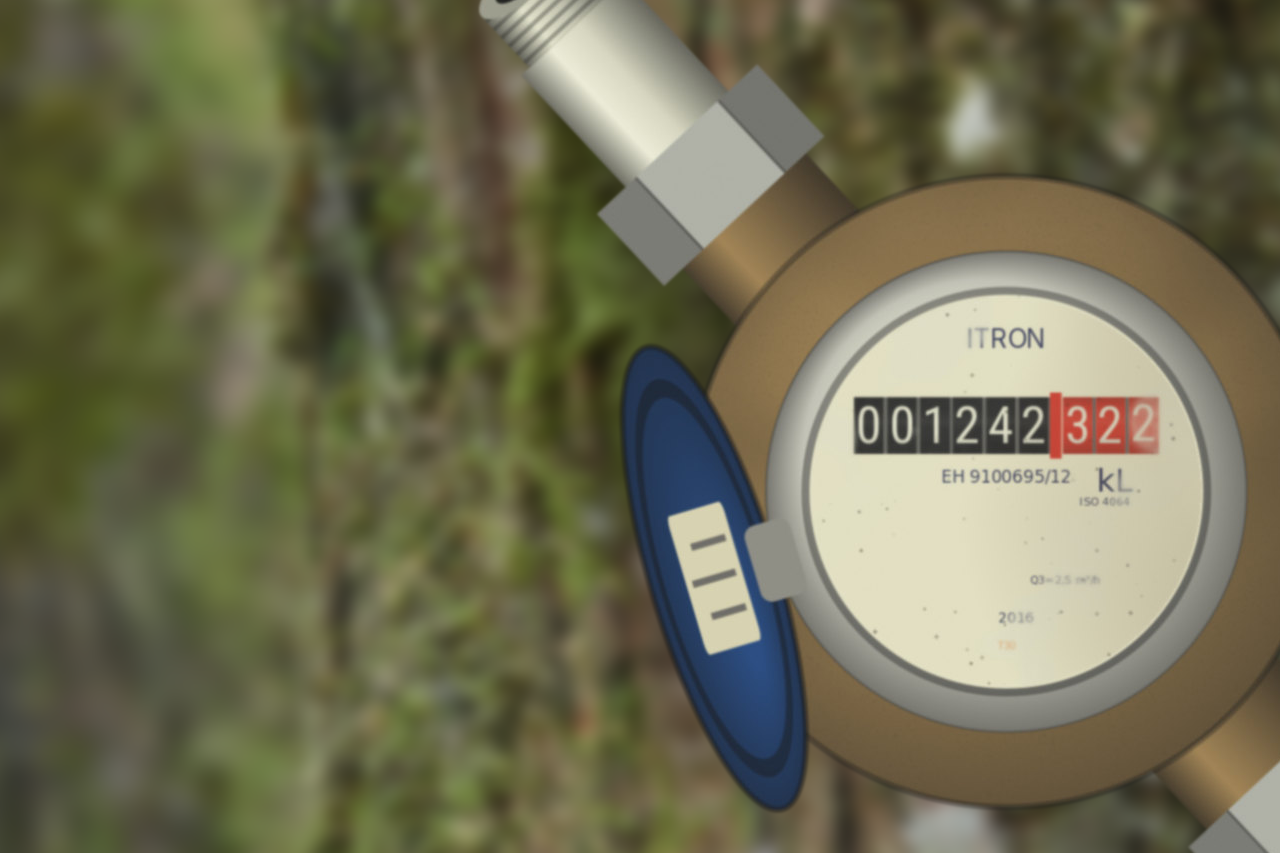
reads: 1242.322
